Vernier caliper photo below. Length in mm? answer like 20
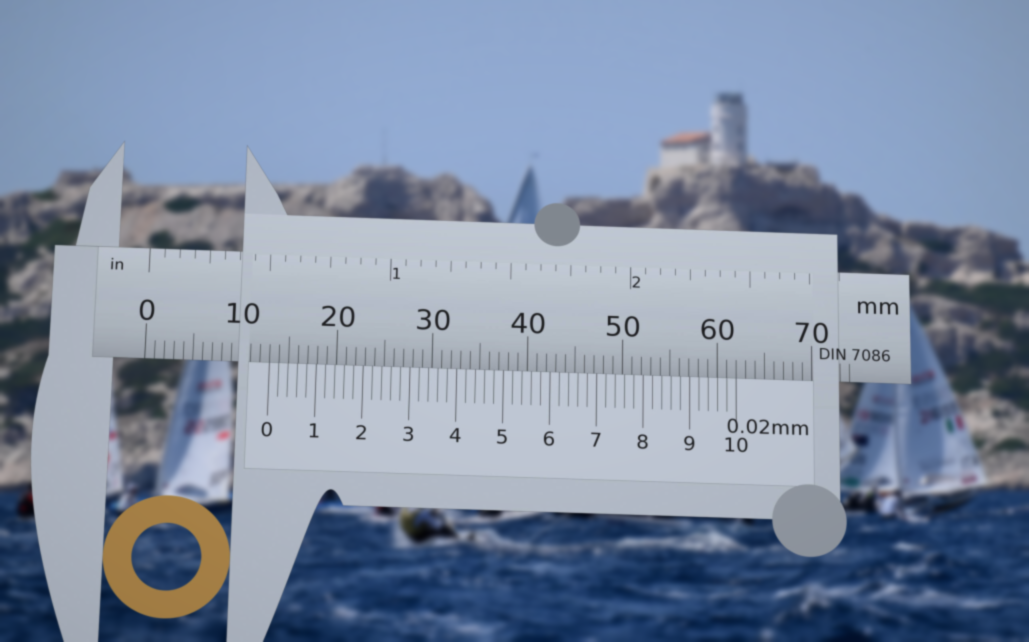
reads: 13.0
